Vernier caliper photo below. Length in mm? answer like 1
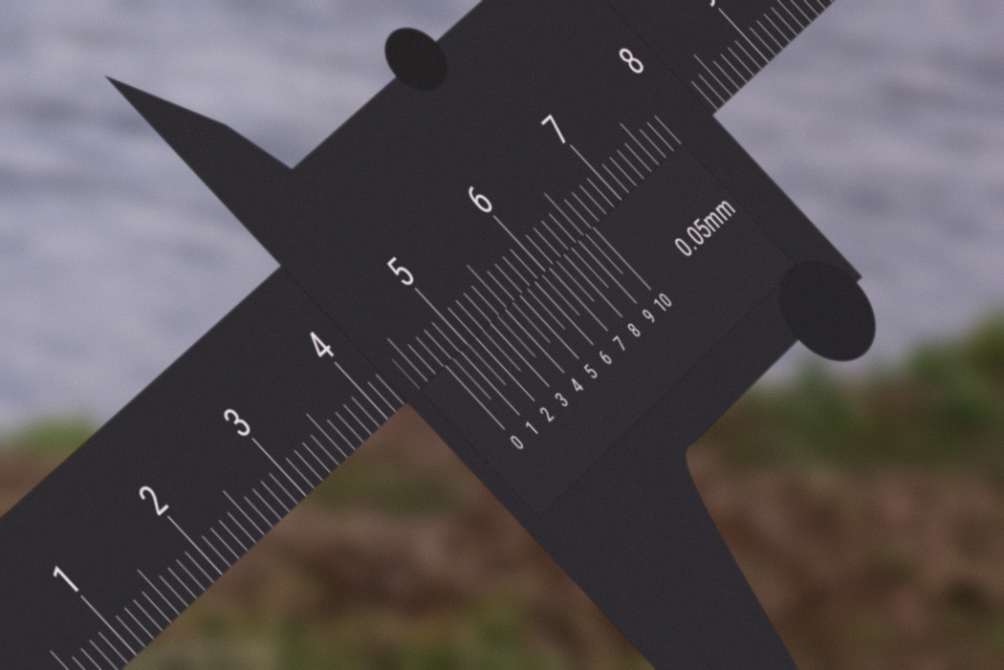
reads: 47.2
